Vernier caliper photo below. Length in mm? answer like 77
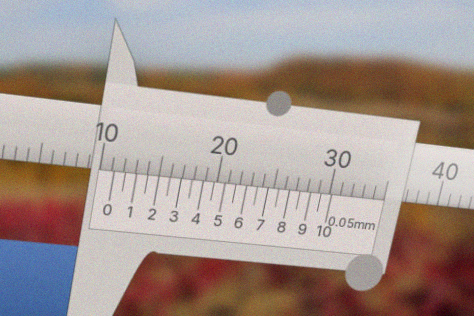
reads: 11.2
